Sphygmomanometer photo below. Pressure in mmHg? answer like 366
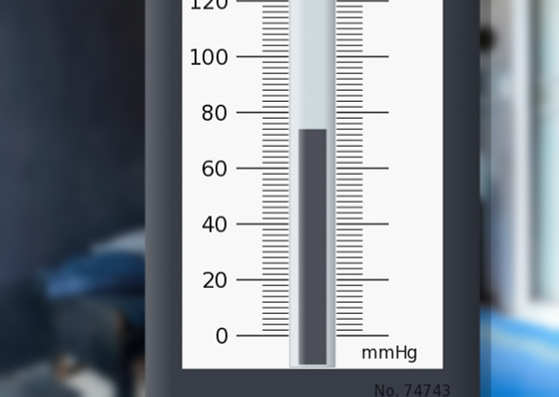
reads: 74
